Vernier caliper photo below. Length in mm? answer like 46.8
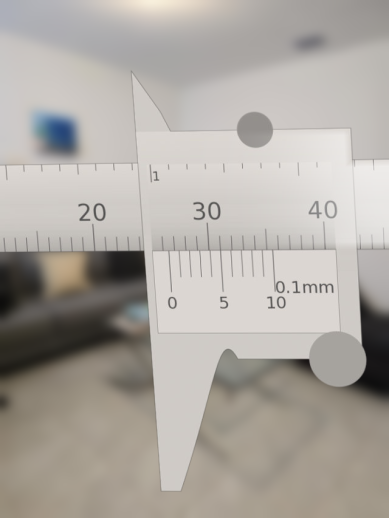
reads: 26.5
